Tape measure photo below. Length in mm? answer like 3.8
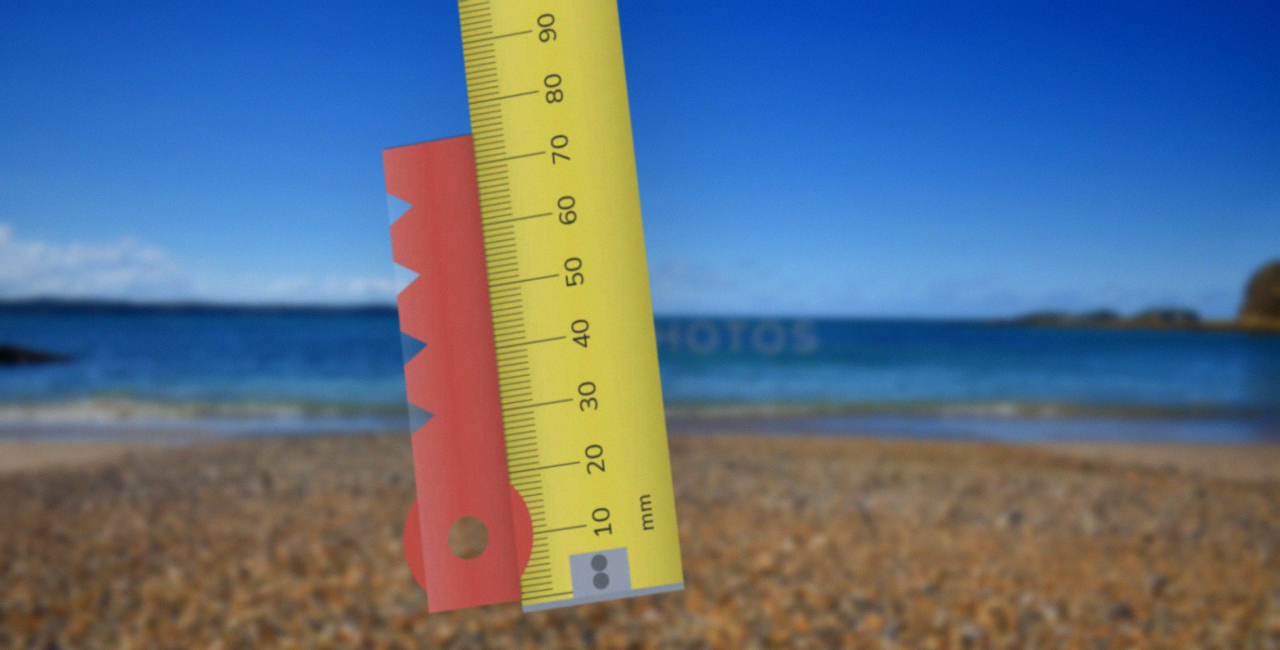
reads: 75
